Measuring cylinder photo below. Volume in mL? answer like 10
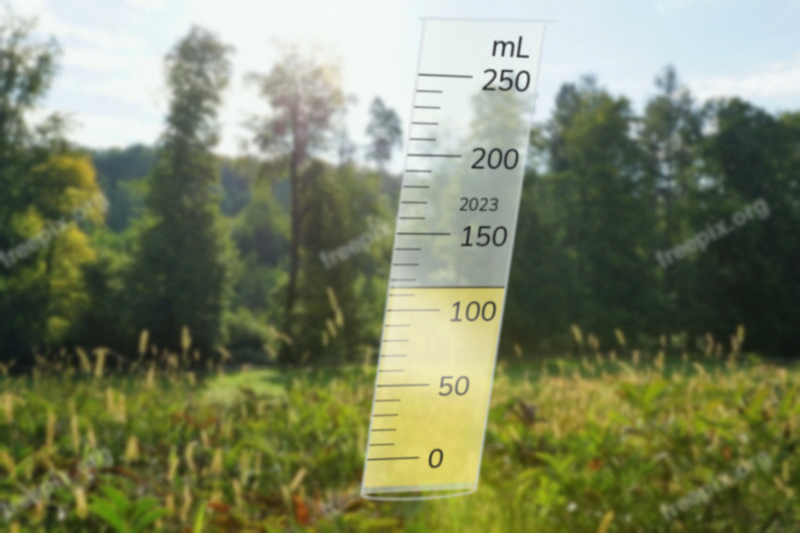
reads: 115
